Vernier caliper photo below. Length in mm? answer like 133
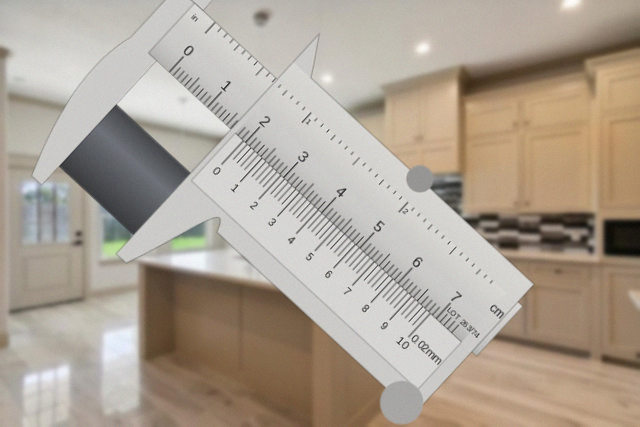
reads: 19.5
